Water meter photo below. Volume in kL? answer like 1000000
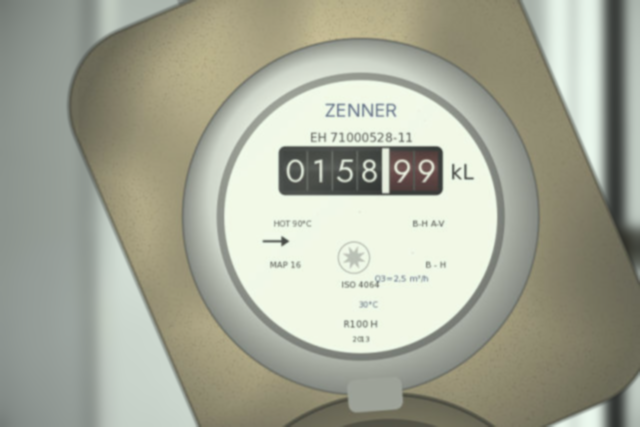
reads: 158.99
